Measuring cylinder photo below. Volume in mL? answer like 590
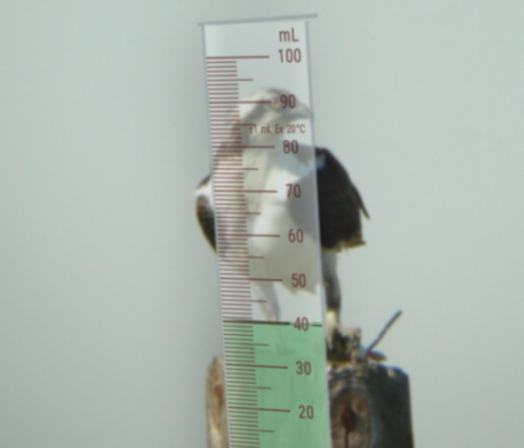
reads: 40
